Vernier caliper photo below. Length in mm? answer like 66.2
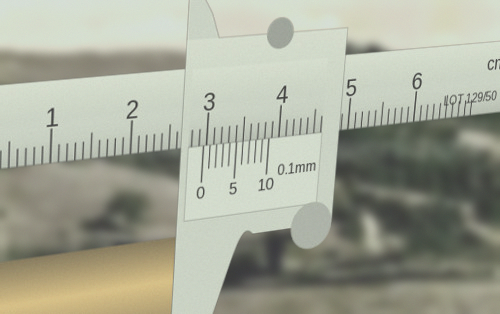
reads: 29.6
